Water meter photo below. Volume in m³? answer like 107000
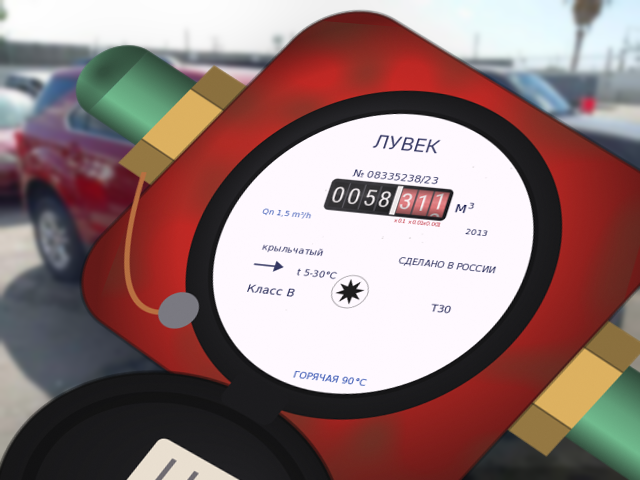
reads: 58.311
